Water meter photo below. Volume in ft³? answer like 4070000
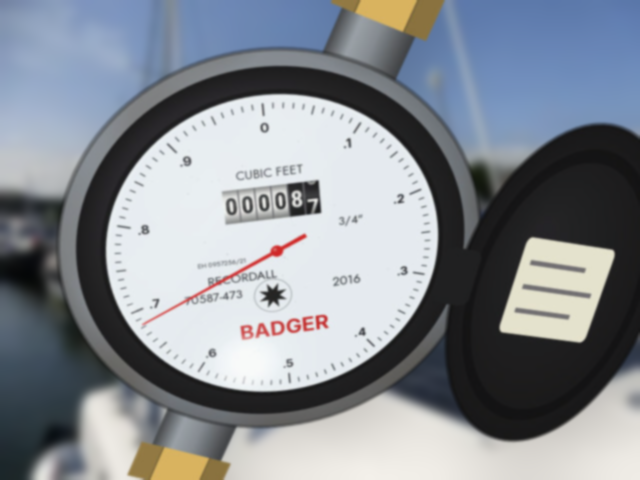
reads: 86.68
